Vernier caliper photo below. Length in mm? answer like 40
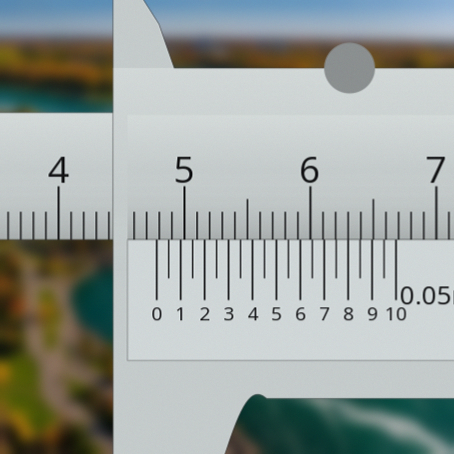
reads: 47.8
